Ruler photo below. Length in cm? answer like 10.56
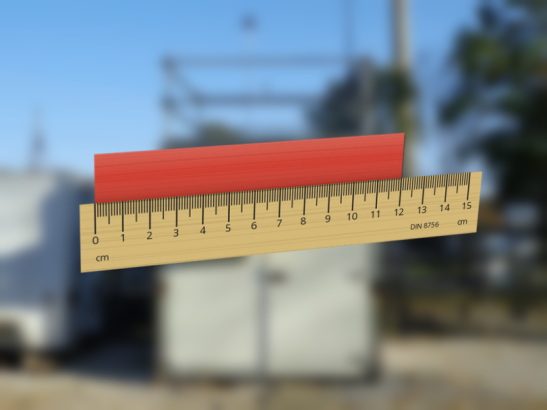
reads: 12
